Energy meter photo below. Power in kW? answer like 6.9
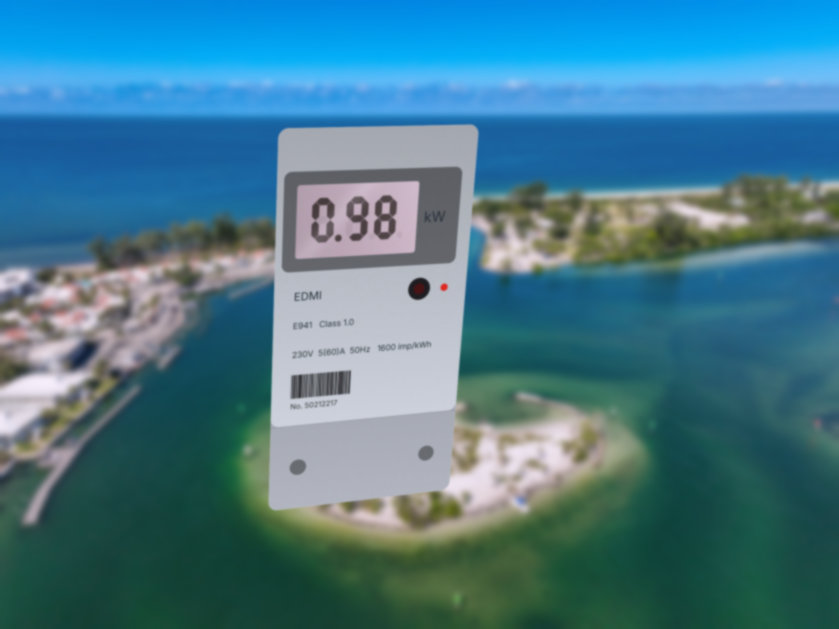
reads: 0.98
